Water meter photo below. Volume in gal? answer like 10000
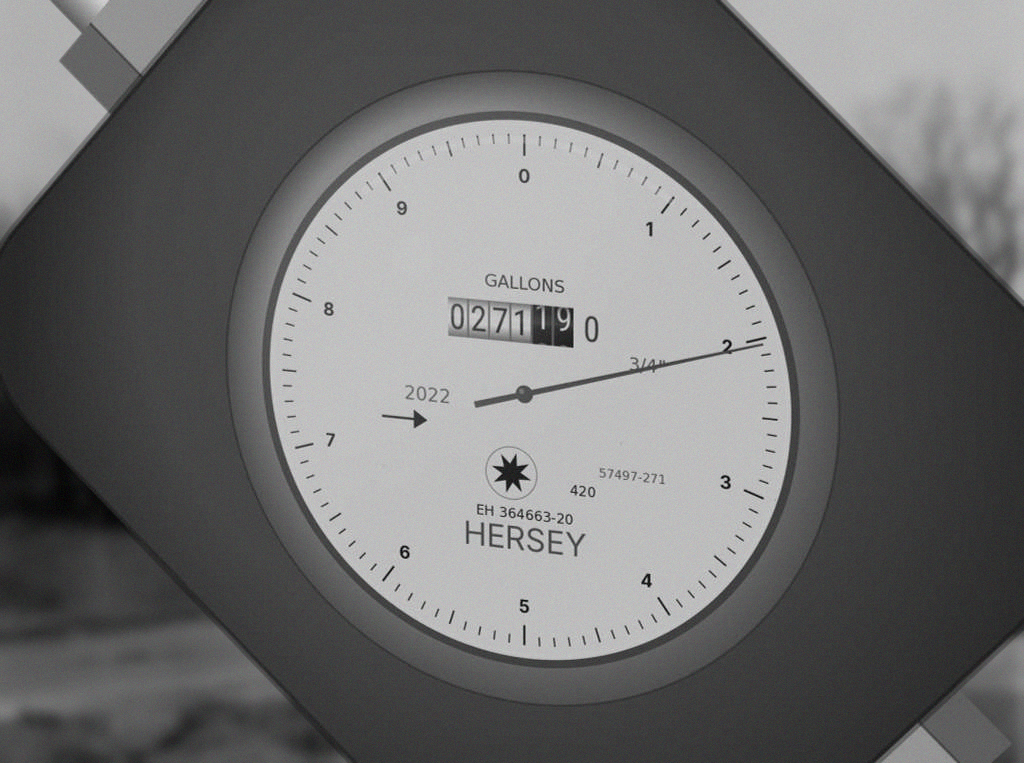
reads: 271192.0
